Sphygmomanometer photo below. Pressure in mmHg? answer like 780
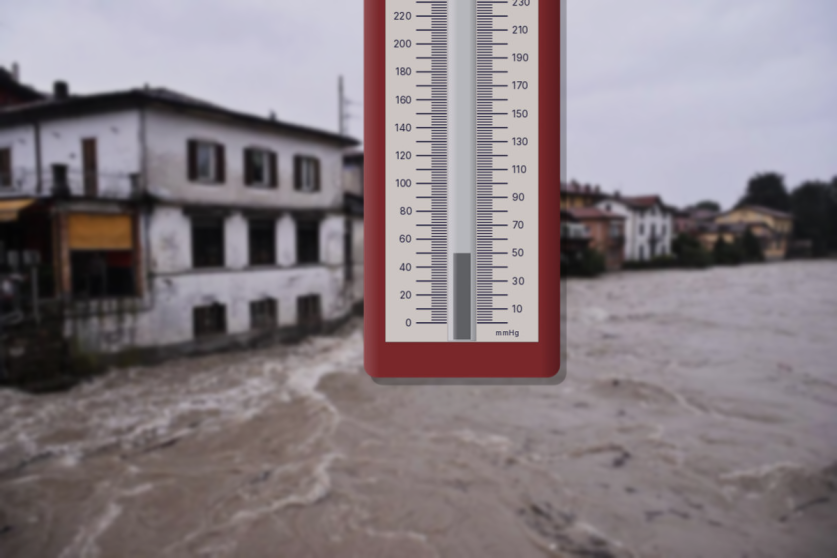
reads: 50
